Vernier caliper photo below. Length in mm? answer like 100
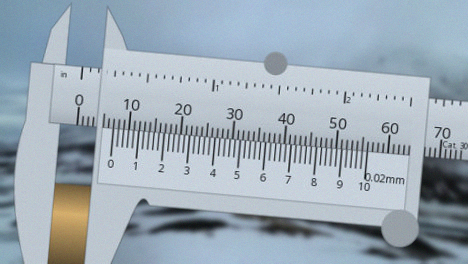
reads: 7.0
